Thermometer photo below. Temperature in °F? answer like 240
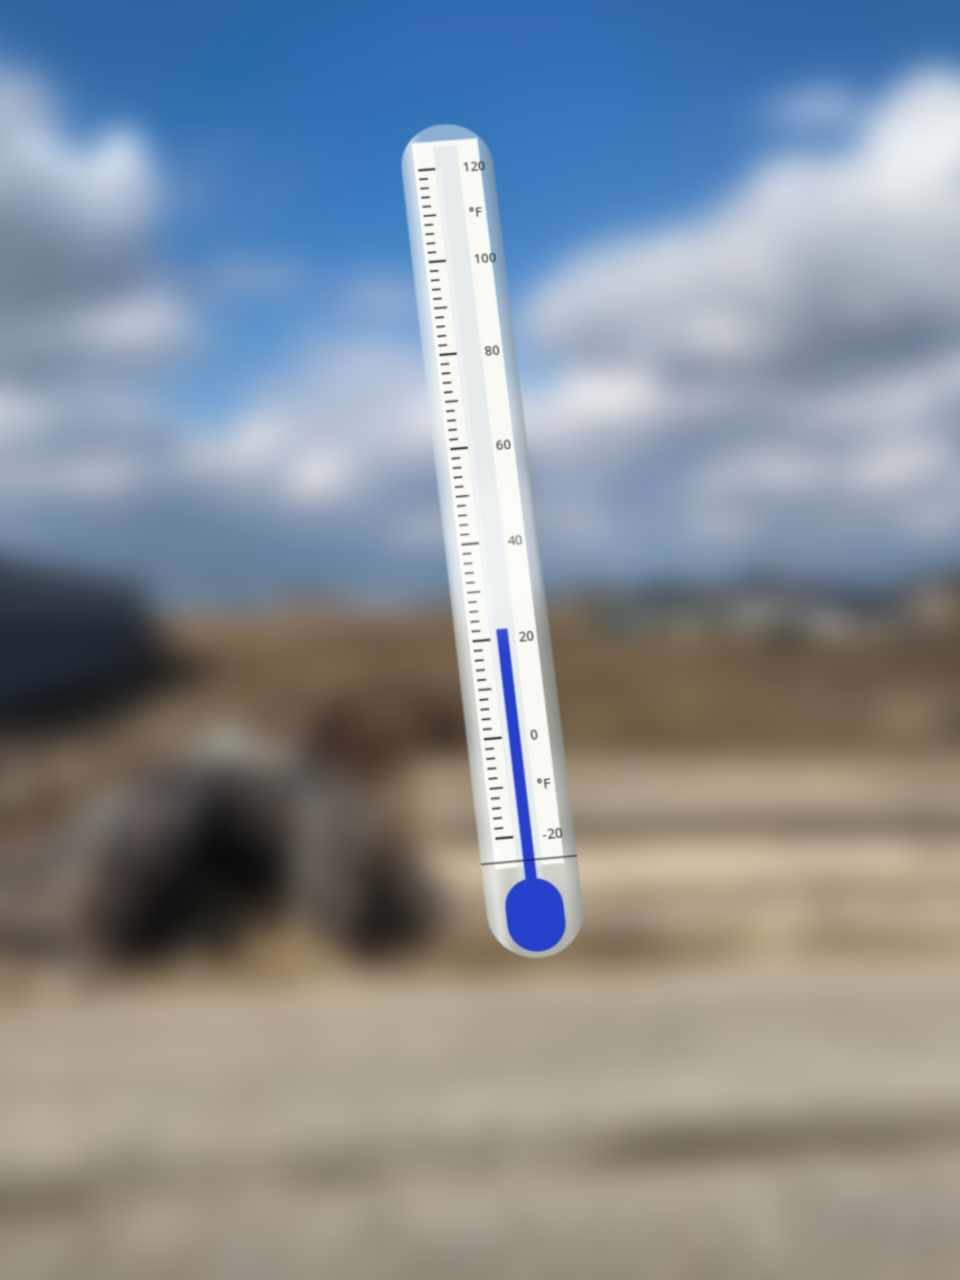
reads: 22
